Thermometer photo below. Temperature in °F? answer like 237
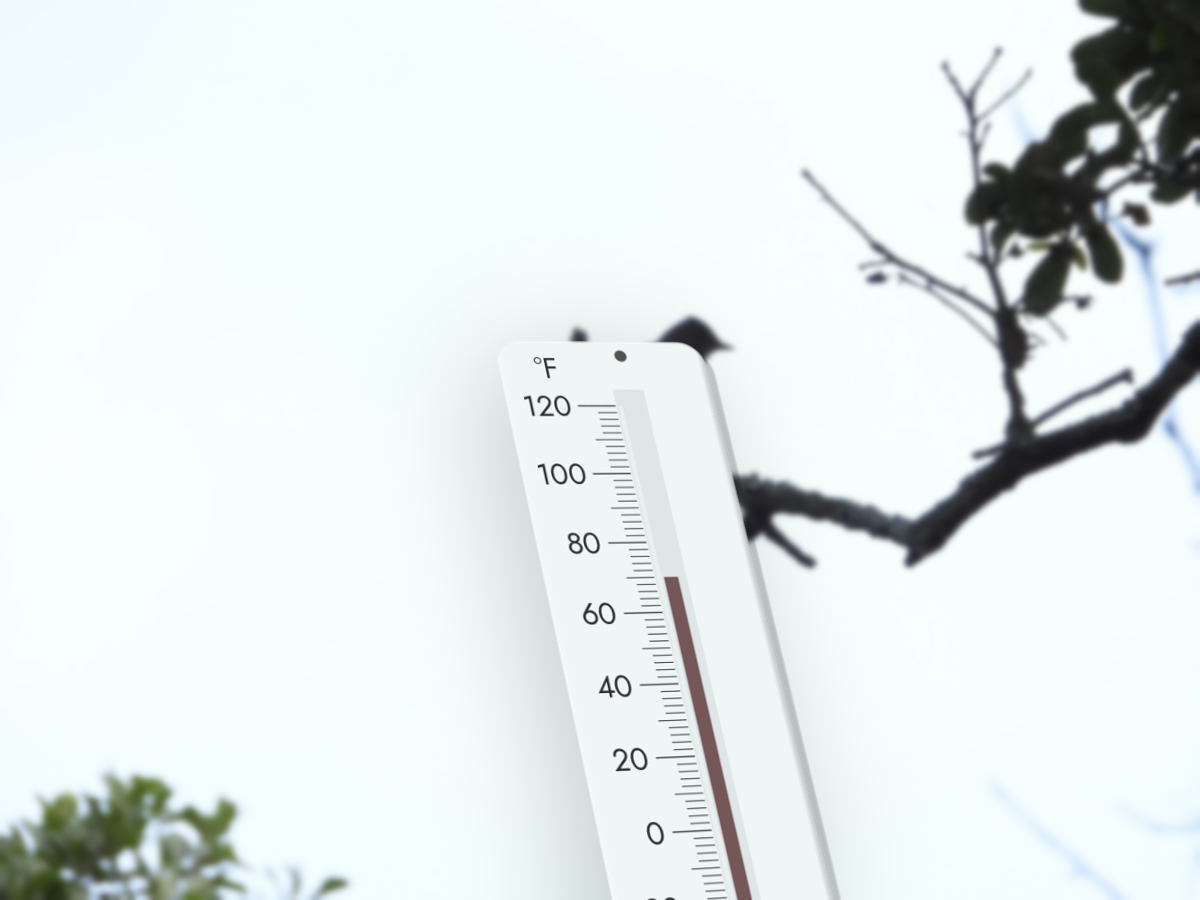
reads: 70
